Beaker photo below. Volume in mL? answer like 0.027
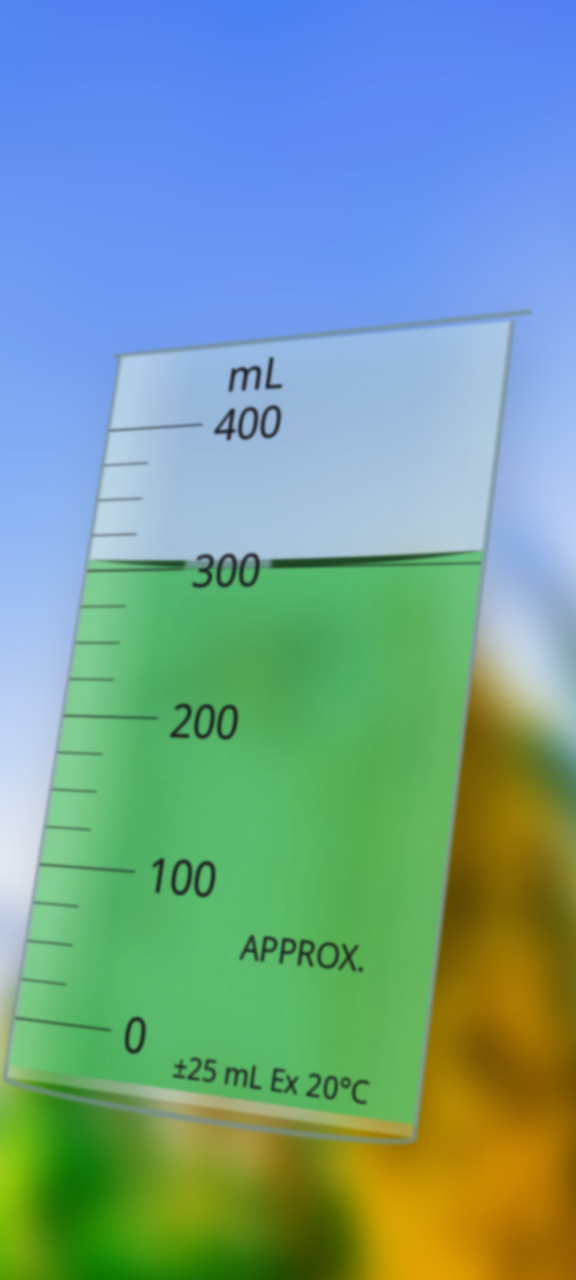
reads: 300
